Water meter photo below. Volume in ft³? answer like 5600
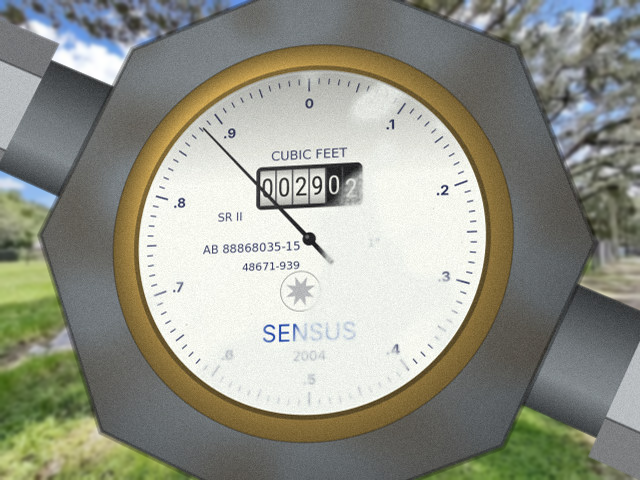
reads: 2901.88
